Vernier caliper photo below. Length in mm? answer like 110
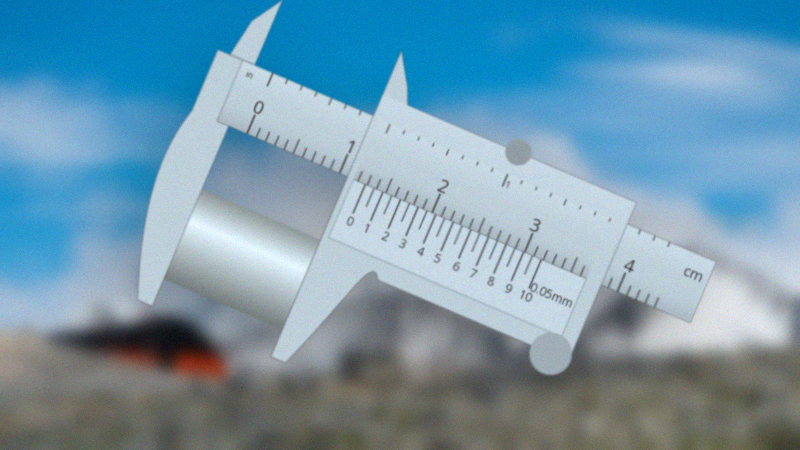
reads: 12.8
